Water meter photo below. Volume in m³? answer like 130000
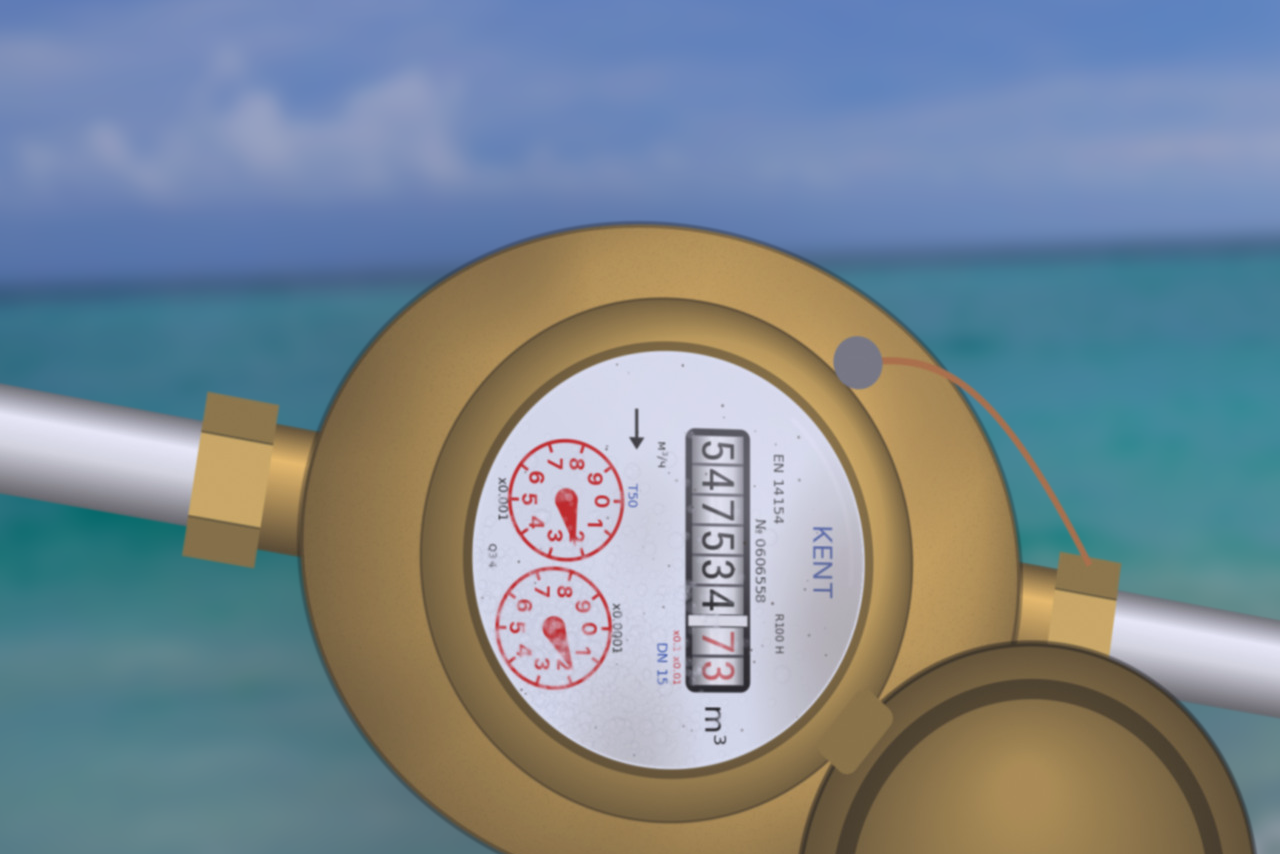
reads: 547534.7321
